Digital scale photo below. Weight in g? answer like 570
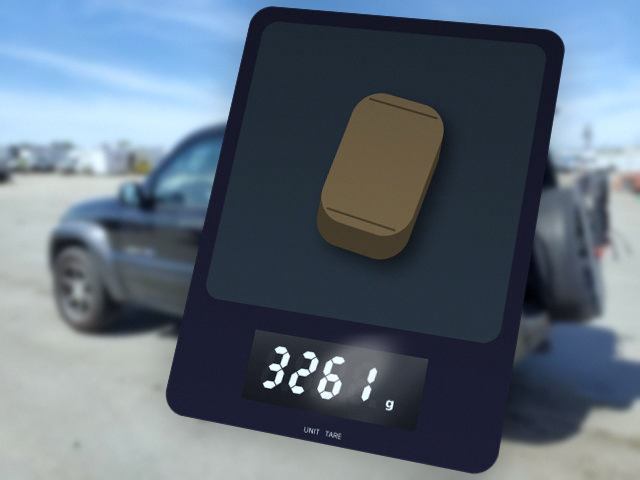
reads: 3261
